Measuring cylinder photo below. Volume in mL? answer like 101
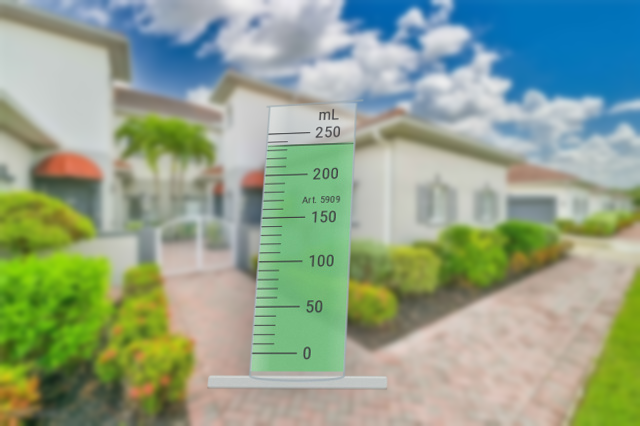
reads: 235
